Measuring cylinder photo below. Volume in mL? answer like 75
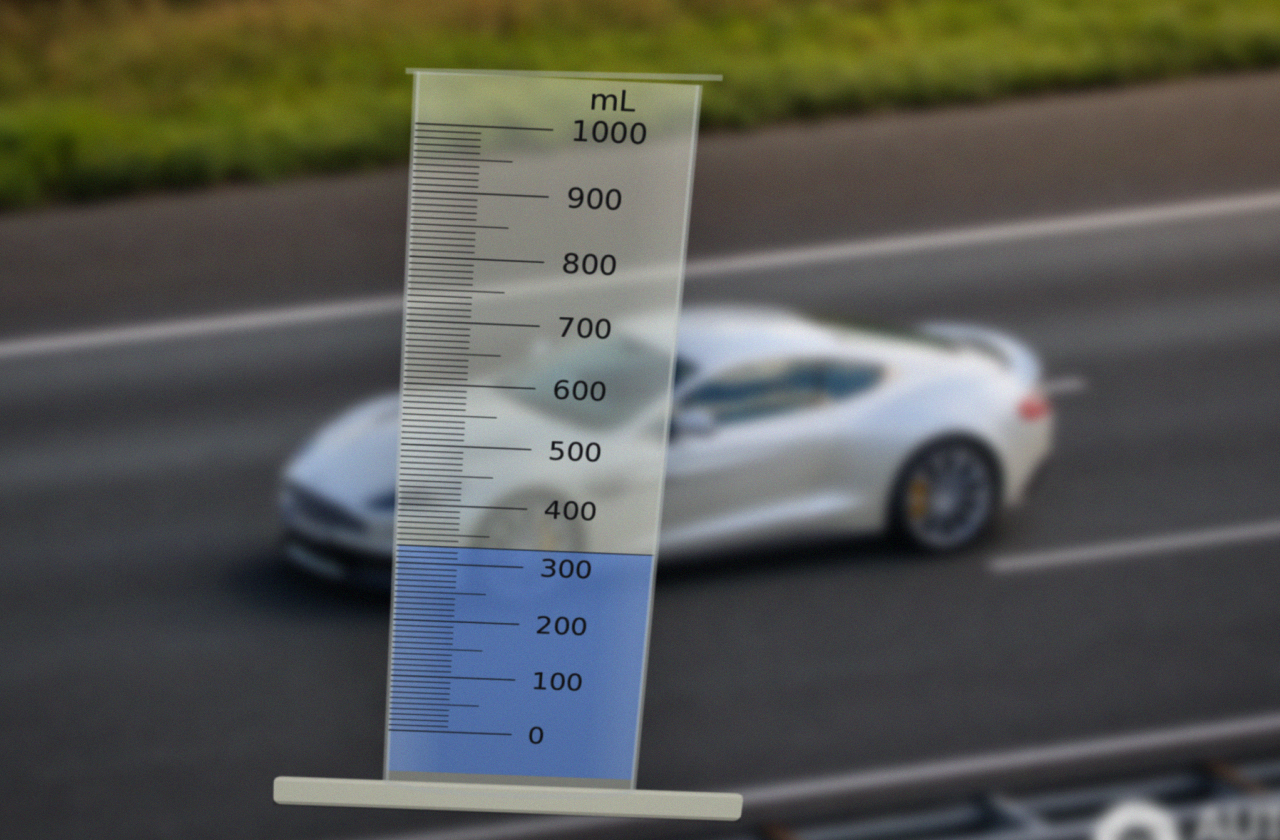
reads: 330
